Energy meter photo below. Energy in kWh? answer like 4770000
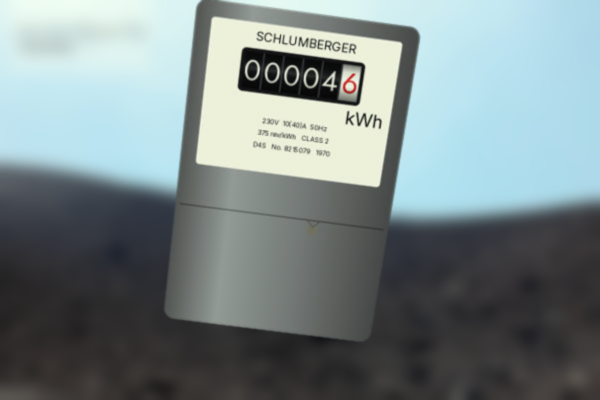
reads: 4.6
